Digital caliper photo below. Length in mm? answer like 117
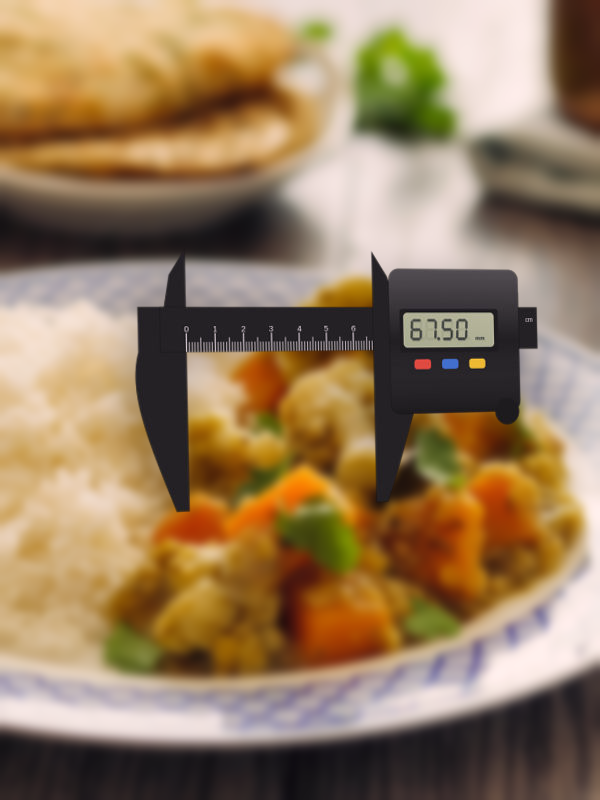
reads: 67.50
